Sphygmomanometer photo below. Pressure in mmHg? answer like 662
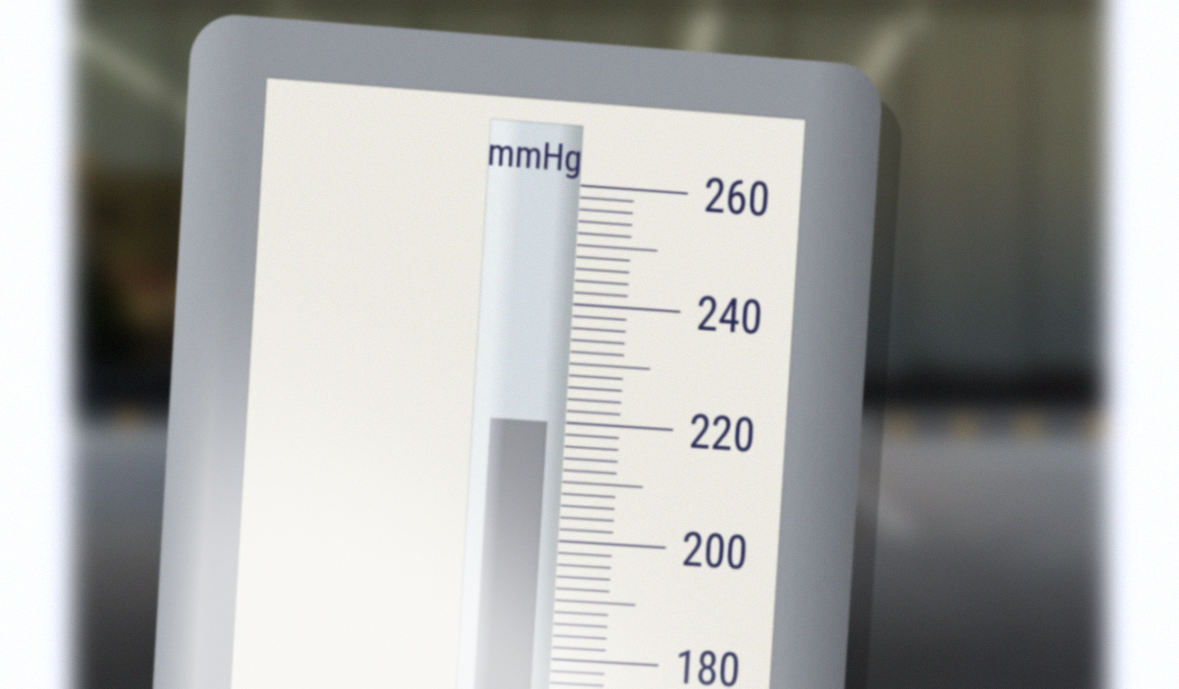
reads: 220
